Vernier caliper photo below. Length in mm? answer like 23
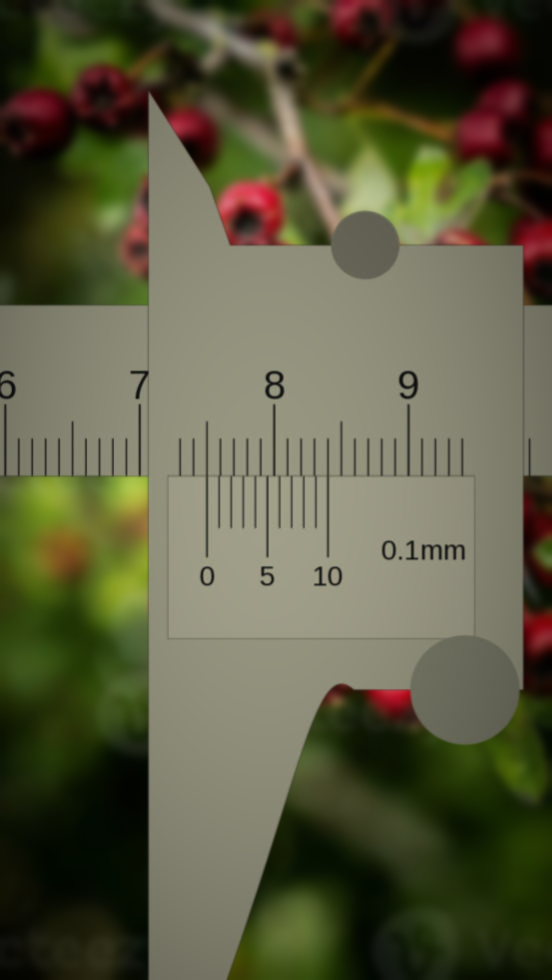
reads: 75.0
